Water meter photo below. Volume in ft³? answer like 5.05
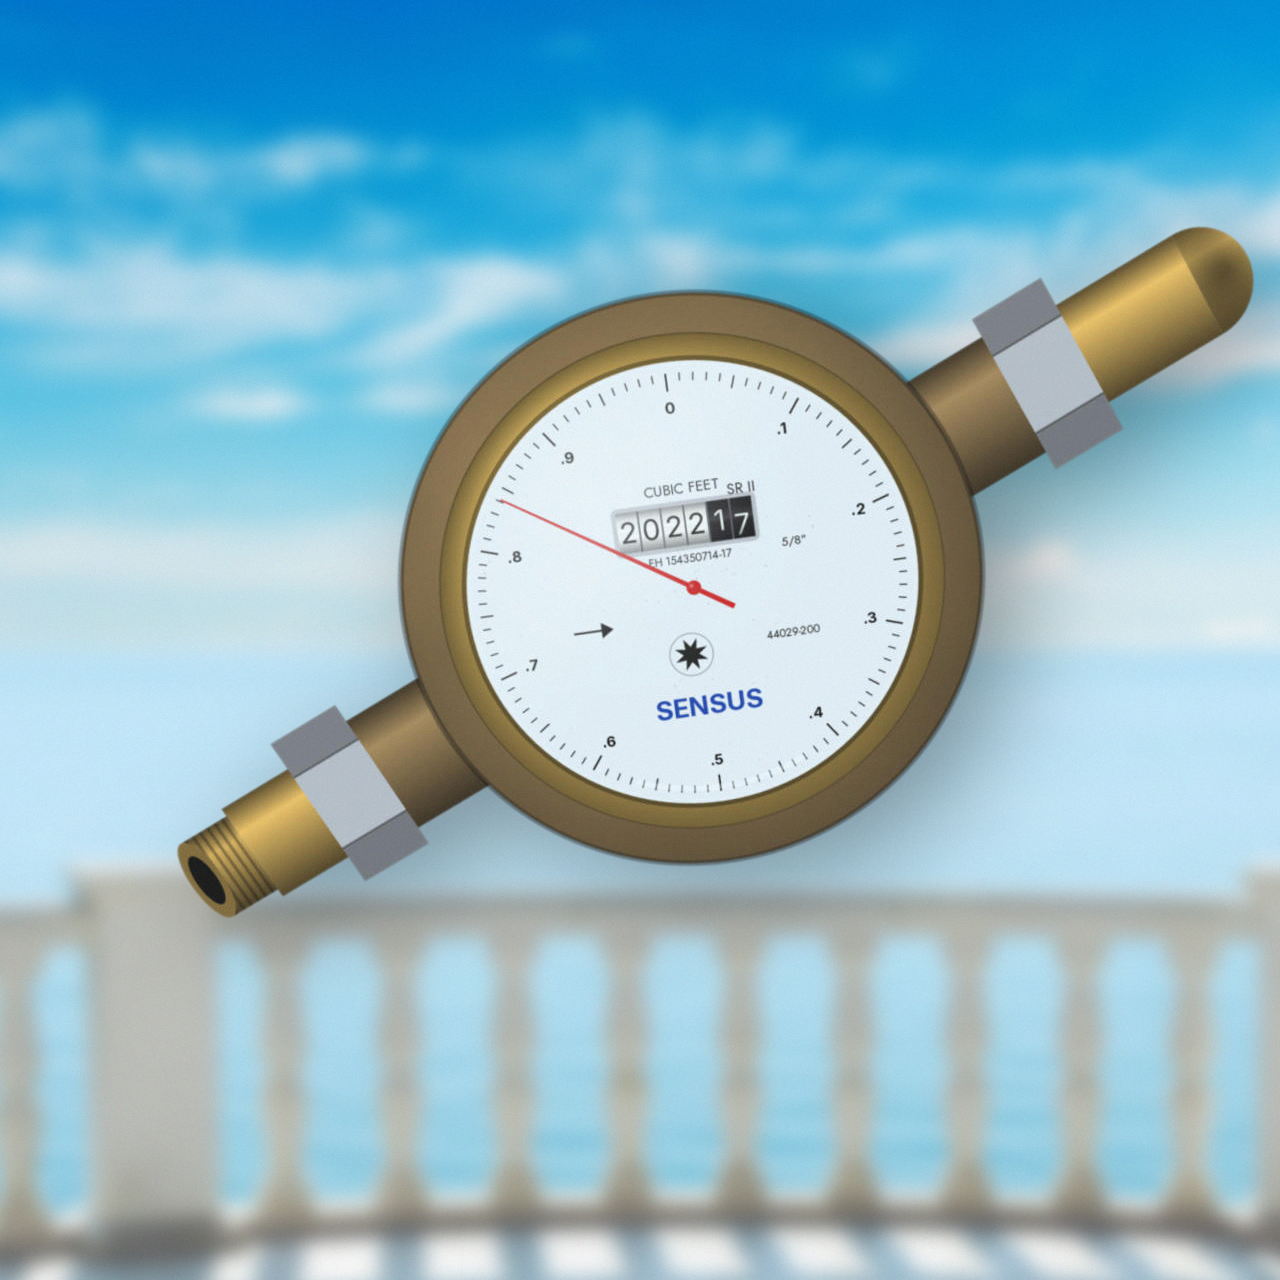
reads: 202216.84
